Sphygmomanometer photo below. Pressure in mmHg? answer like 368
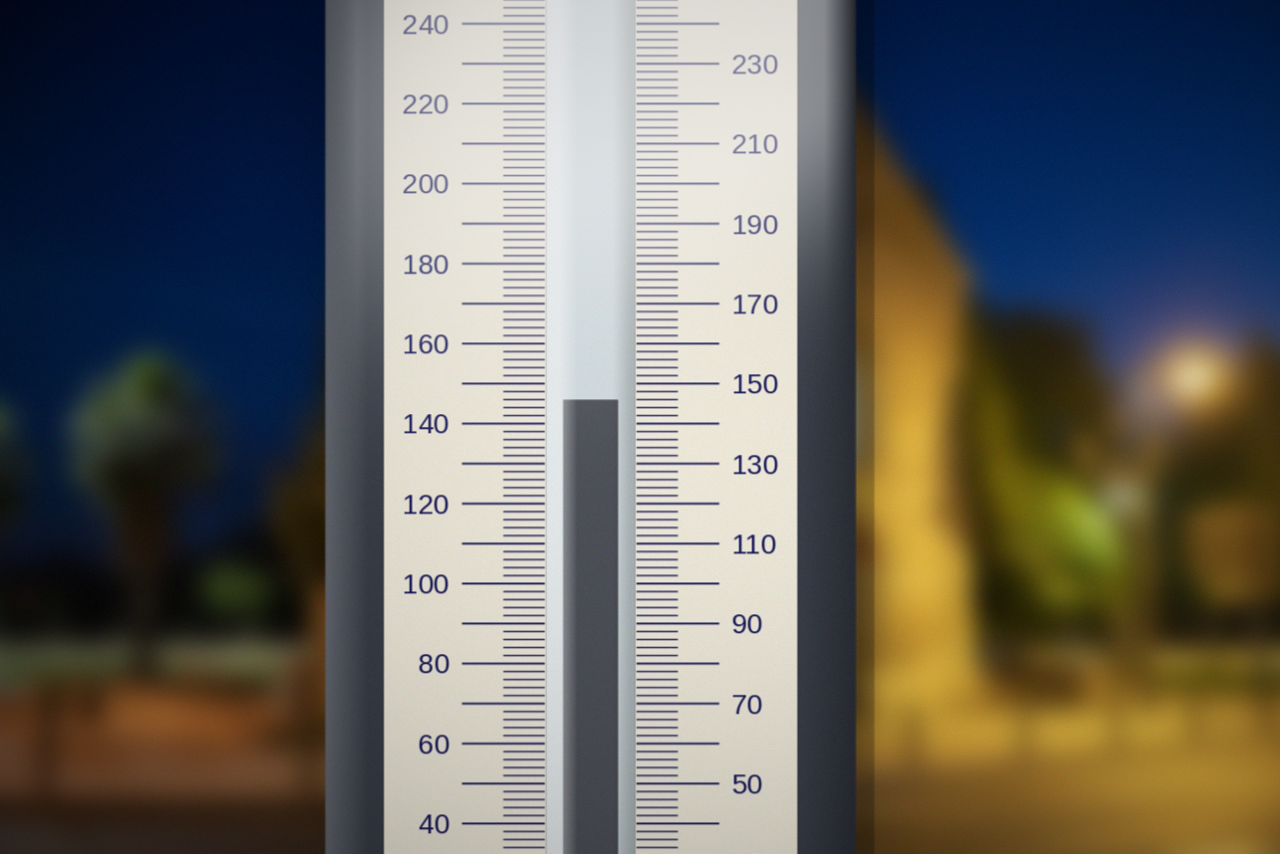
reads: 146
